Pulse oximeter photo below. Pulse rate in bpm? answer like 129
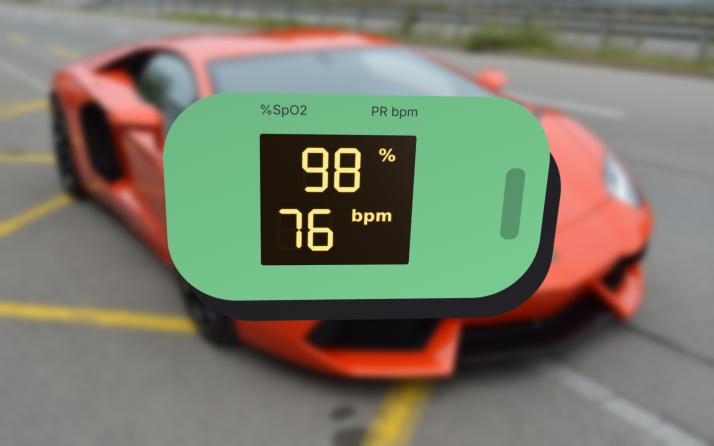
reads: 76
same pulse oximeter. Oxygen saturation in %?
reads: 98
